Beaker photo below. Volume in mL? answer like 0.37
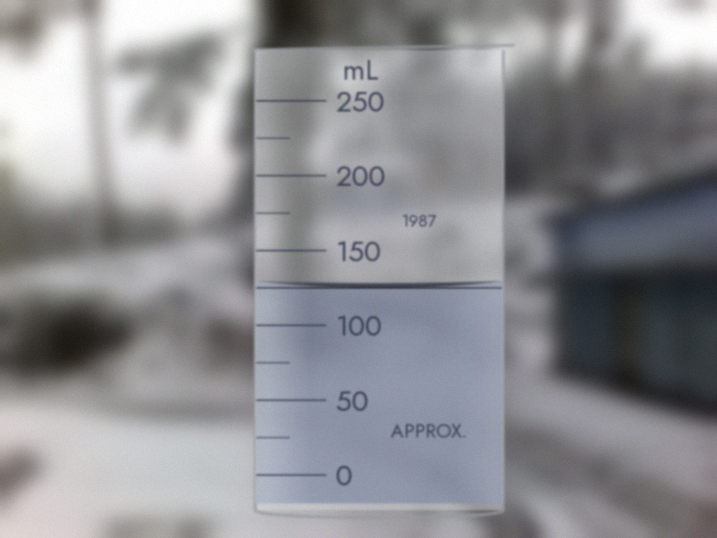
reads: 125
